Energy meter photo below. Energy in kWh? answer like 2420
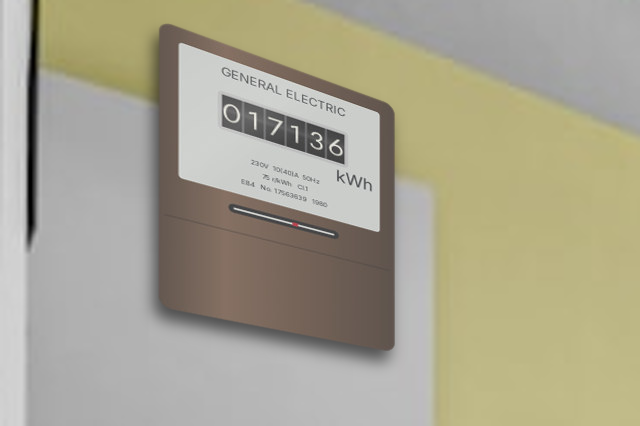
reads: 17136
